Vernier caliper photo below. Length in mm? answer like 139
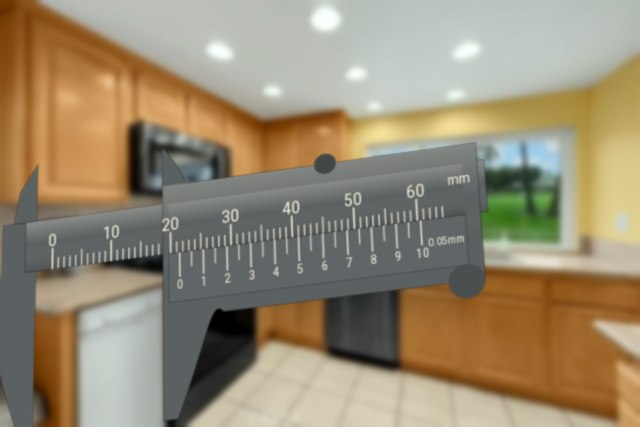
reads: 21.5
